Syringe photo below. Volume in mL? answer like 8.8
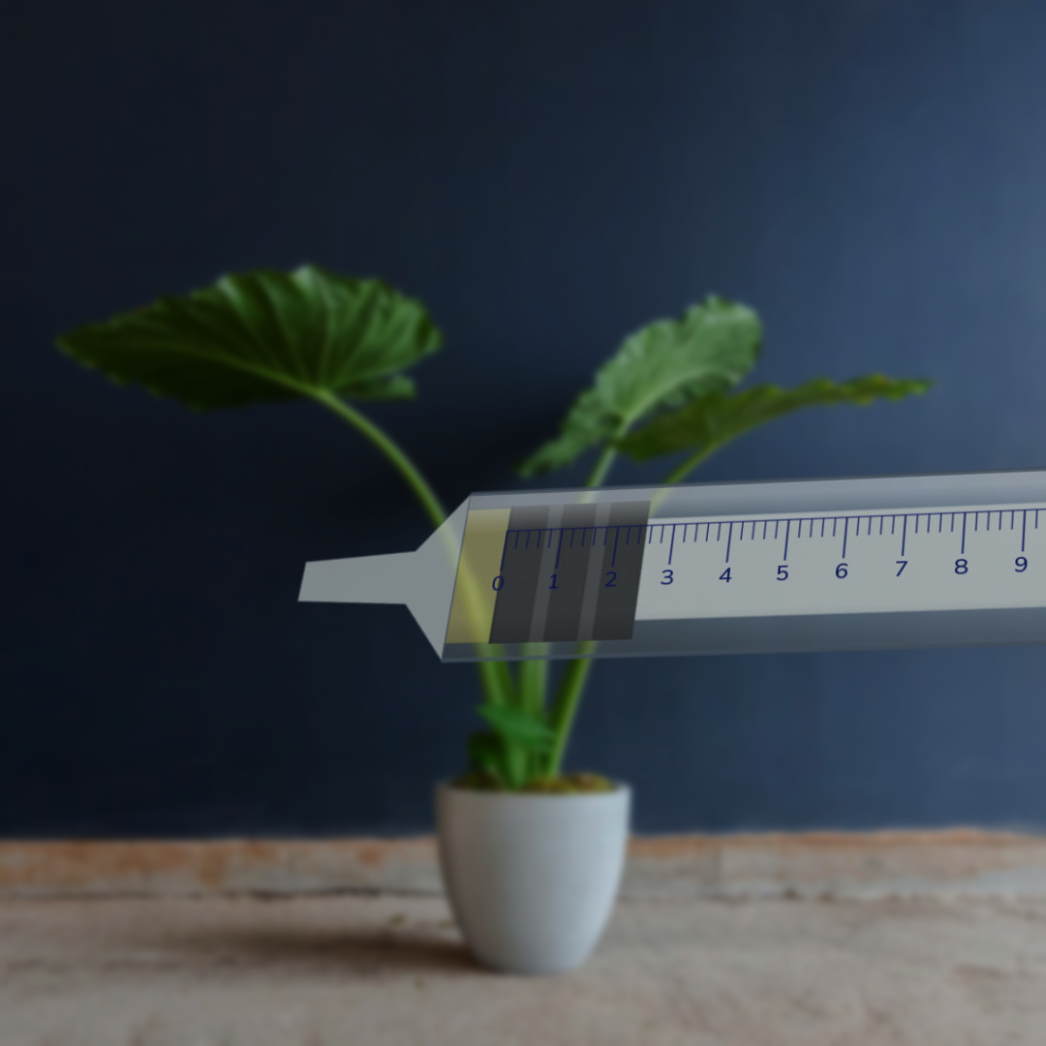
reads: 0
